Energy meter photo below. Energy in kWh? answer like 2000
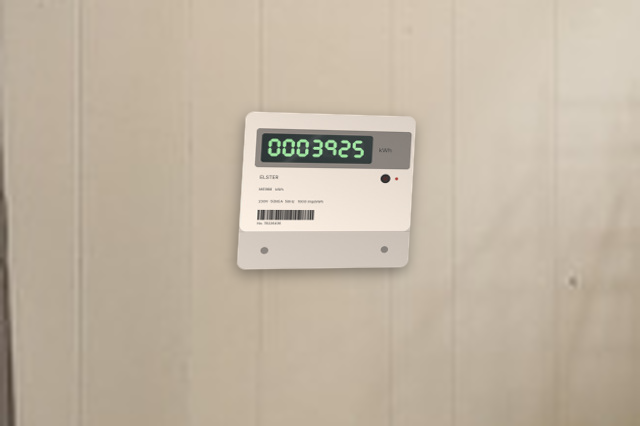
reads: 3925
